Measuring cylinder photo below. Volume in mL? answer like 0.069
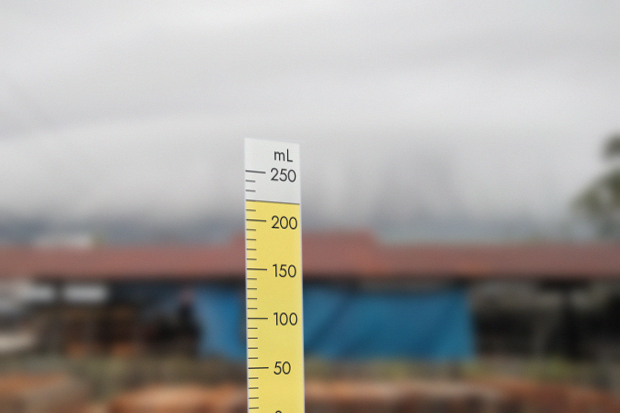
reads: 220
